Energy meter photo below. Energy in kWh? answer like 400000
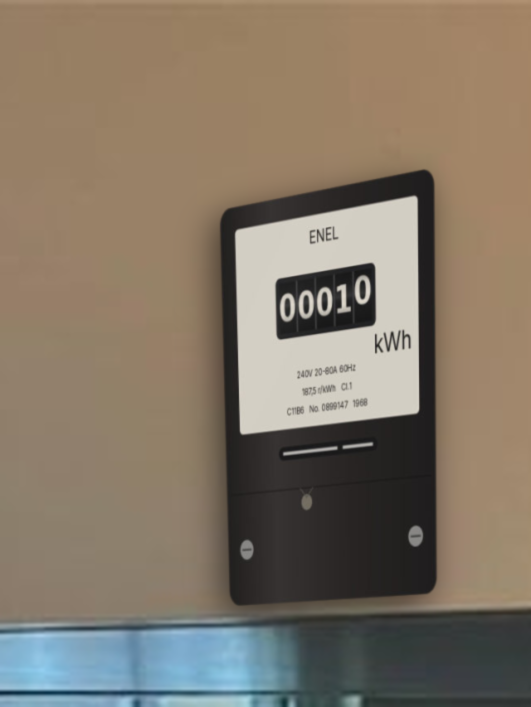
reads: 10
